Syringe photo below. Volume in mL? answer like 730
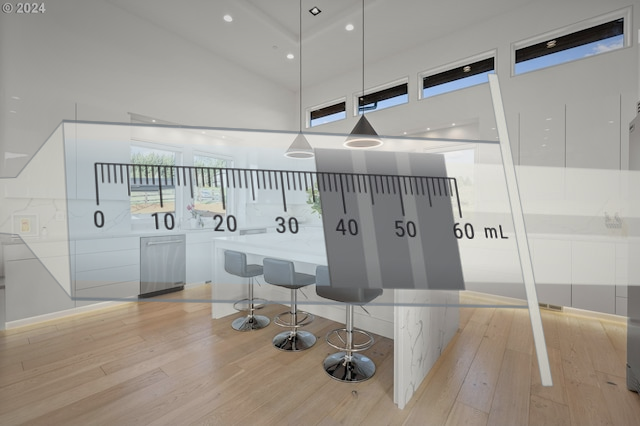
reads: 36
